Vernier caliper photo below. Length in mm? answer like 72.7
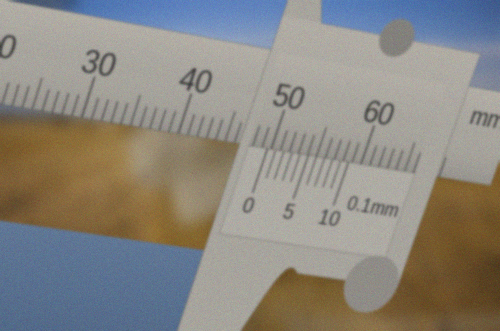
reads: 49.6
